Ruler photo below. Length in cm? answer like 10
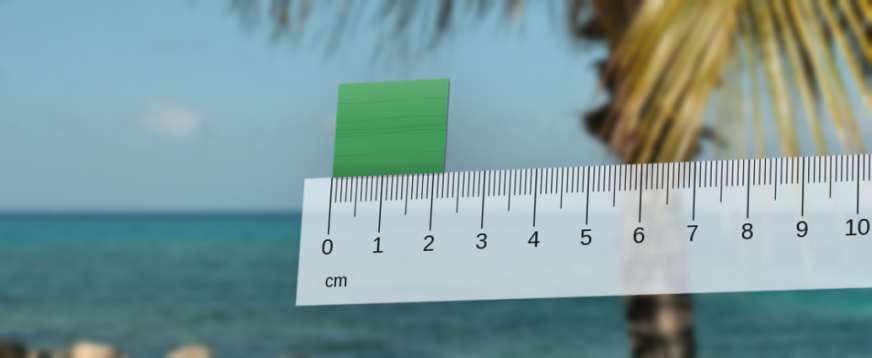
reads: 2.2
